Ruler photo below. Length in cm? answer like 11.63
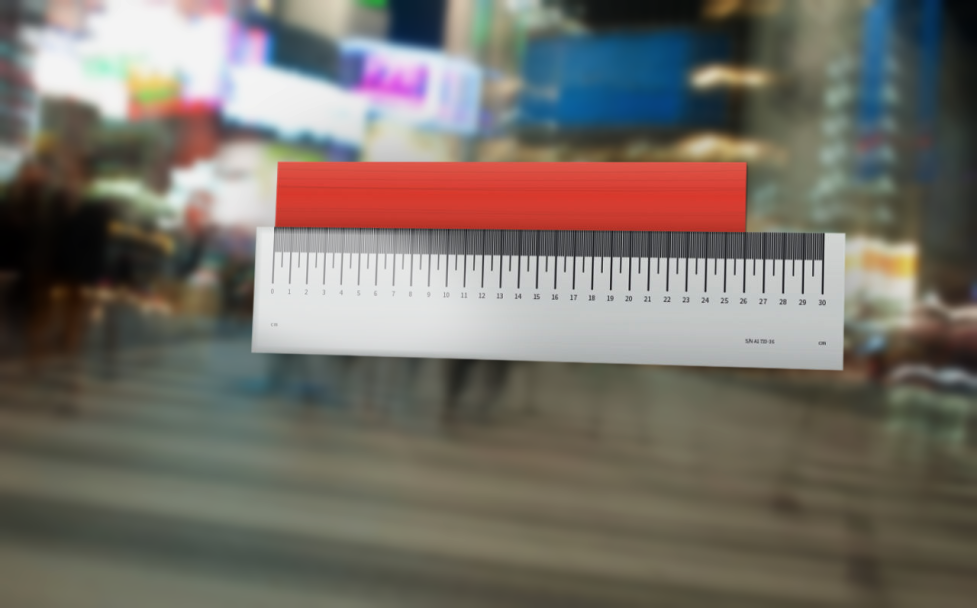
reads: 26
